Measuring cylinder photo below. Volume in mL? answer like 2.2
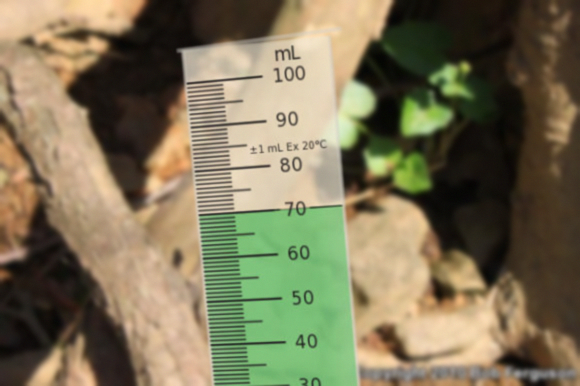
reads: 70
